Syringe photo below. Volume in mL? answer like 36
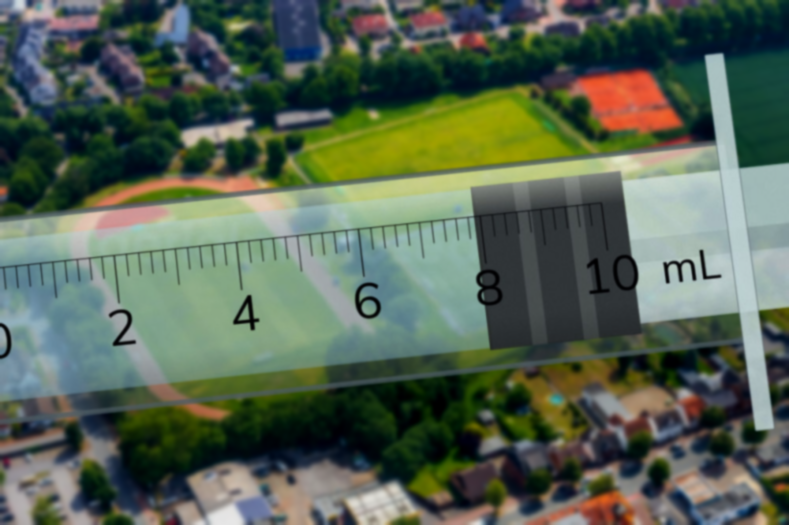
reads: 7.9
